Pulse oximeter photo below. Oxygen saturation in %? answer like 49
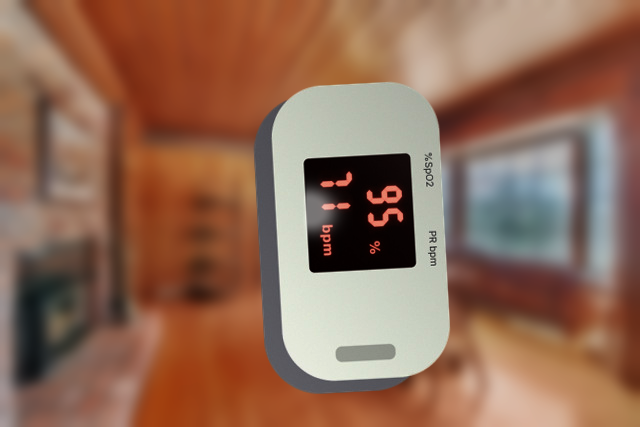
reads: 95
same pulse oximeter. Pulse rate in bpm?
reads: 71
